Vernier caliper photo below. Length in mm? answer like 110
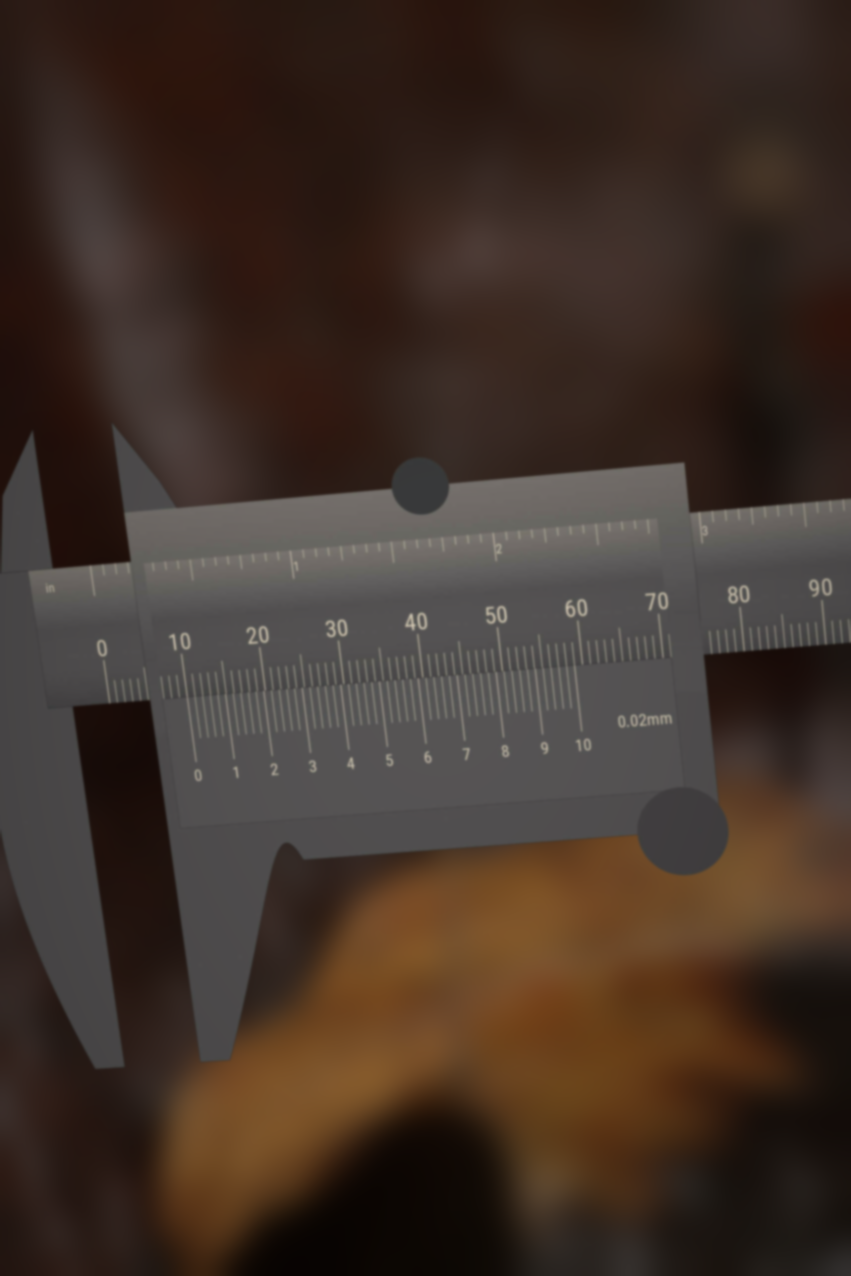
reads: 10.0
